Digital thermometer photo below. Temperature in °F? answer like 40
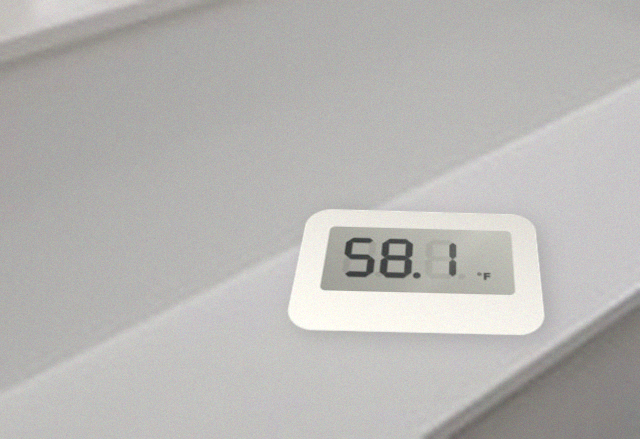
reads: 58.1
